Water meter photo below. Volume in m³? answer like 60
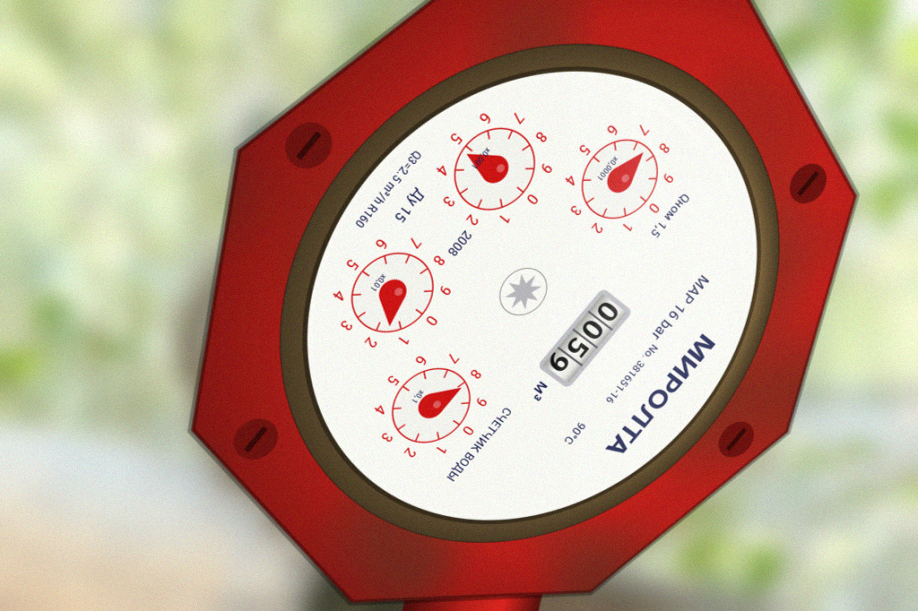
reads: 58.8147
